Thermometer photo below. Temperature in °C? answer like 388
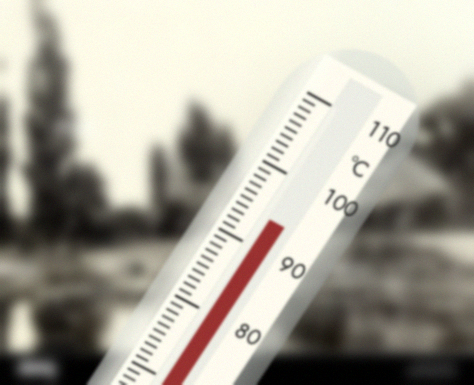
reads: 94
